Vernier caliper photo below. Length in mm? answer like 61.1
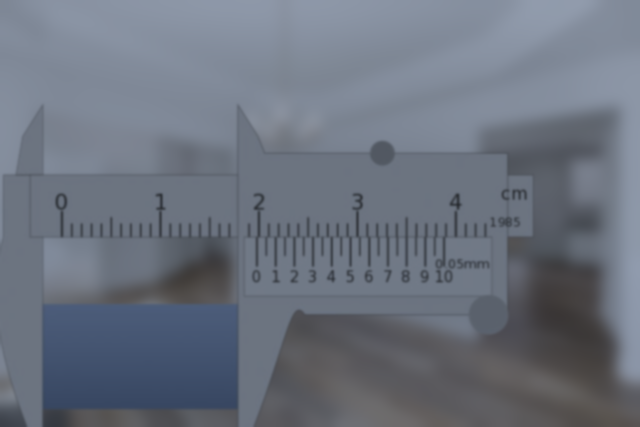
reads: 19.8
